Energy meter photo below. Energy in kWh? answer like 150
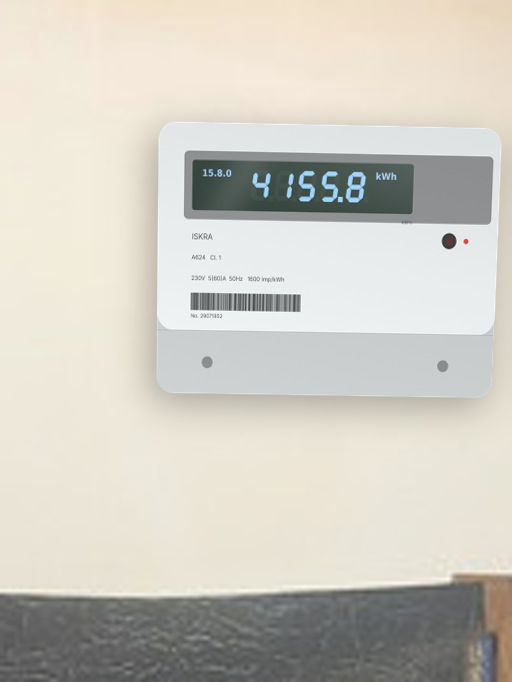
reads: 4155.8
